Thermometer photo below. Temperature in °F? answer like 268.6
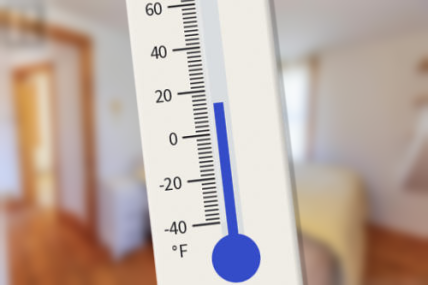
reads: 14
